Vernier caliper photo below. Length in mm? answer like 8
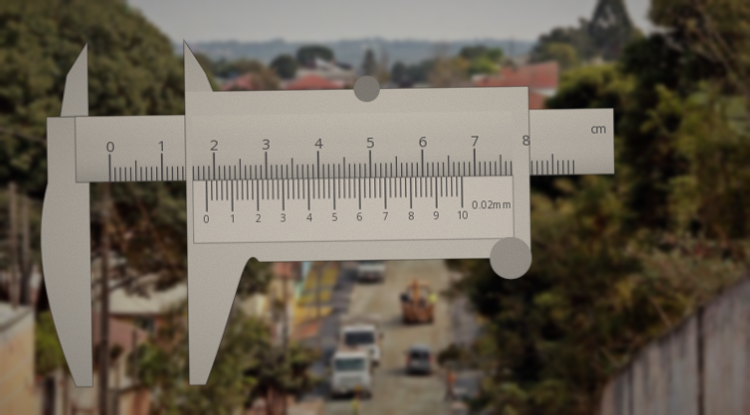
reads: 18.5
